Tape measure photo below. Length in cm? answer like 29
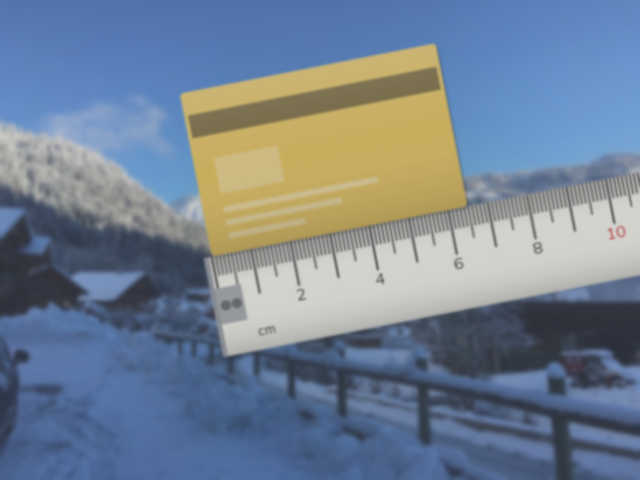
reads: 6.5
